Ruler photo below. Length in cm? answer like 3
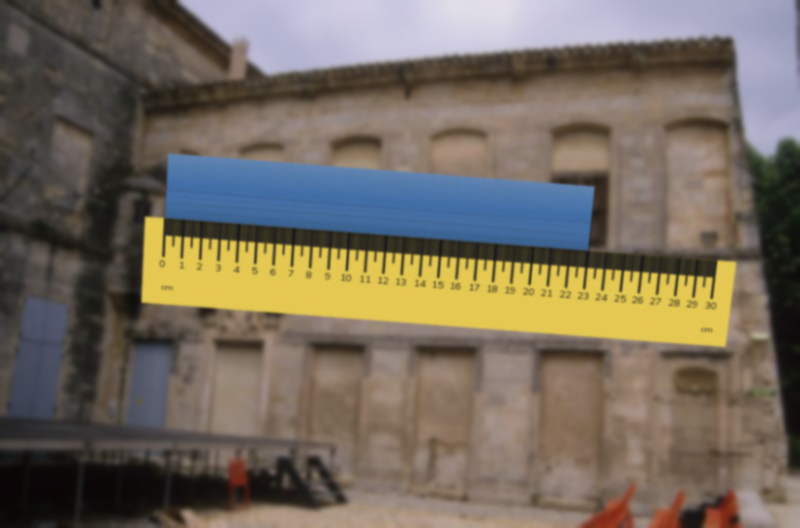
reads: 23
